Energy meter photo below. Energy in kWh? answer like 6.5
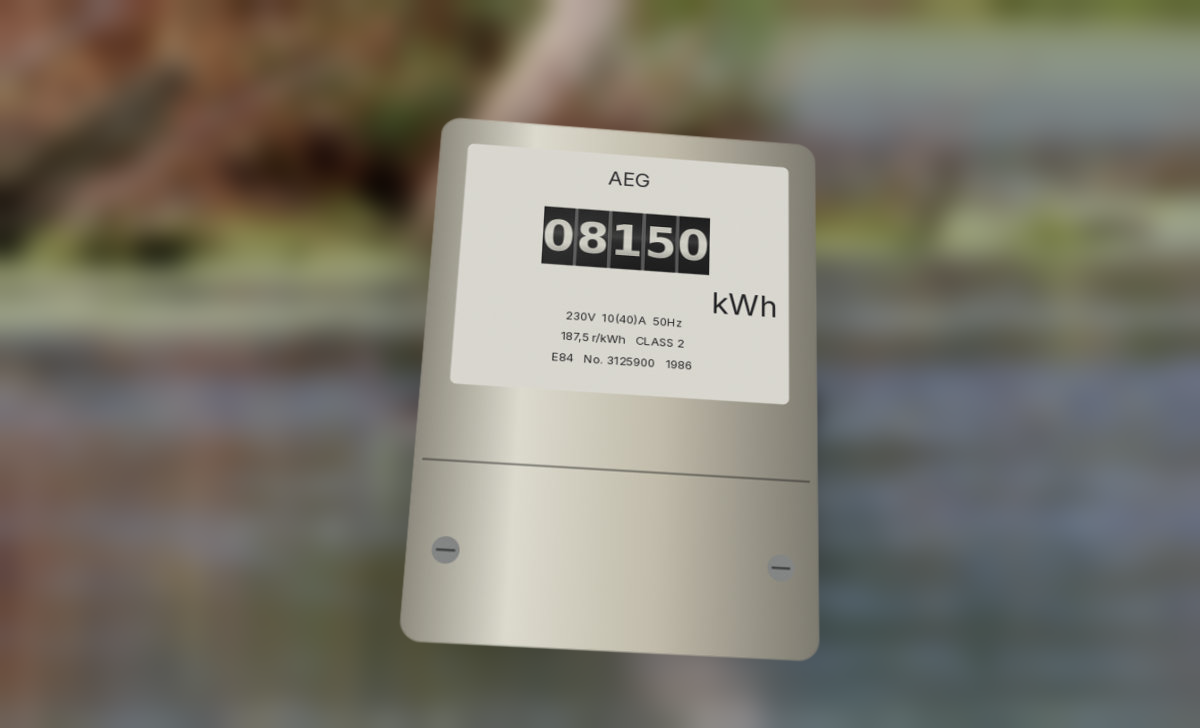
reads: 8150
